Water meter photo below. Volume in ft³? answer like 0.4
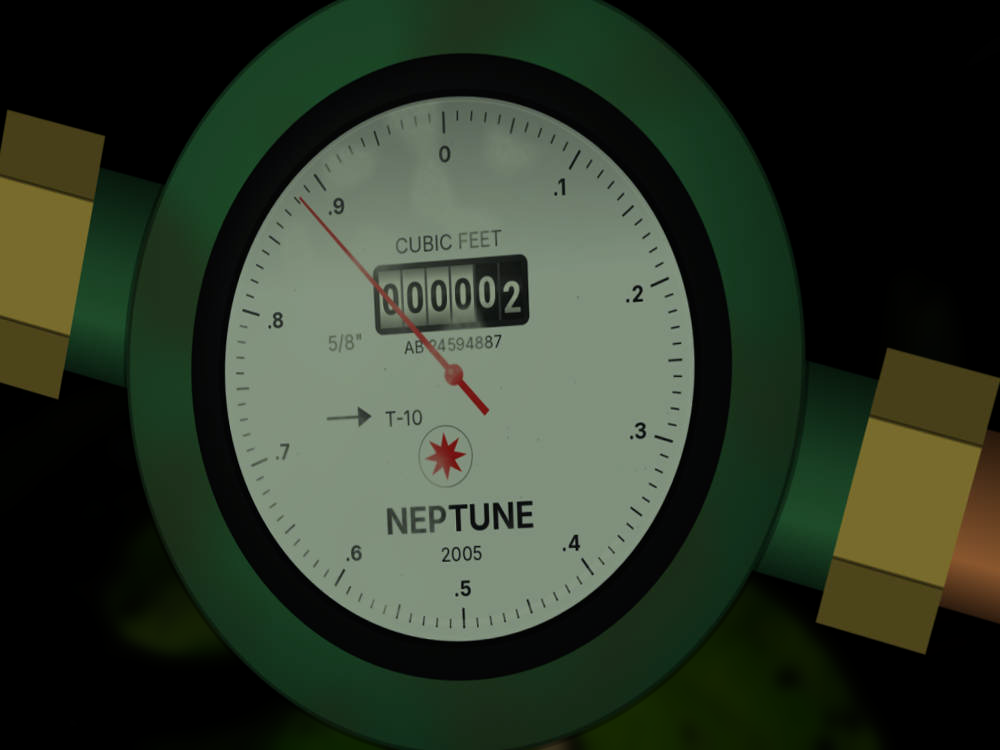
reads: 1.88
